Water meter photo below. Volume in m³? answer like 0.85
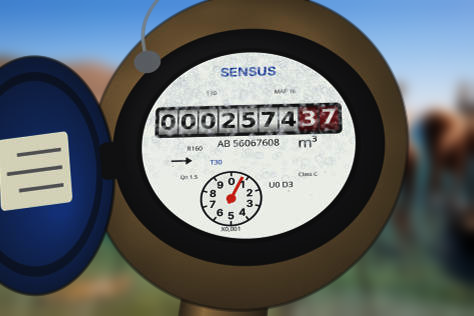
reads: 2574.370
